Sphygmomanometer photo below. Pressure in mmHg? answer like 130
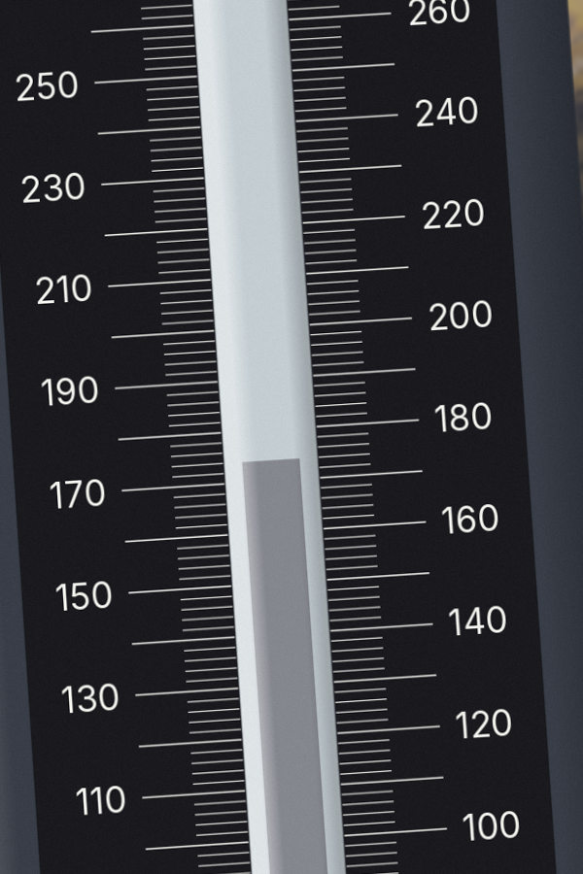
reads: 174
